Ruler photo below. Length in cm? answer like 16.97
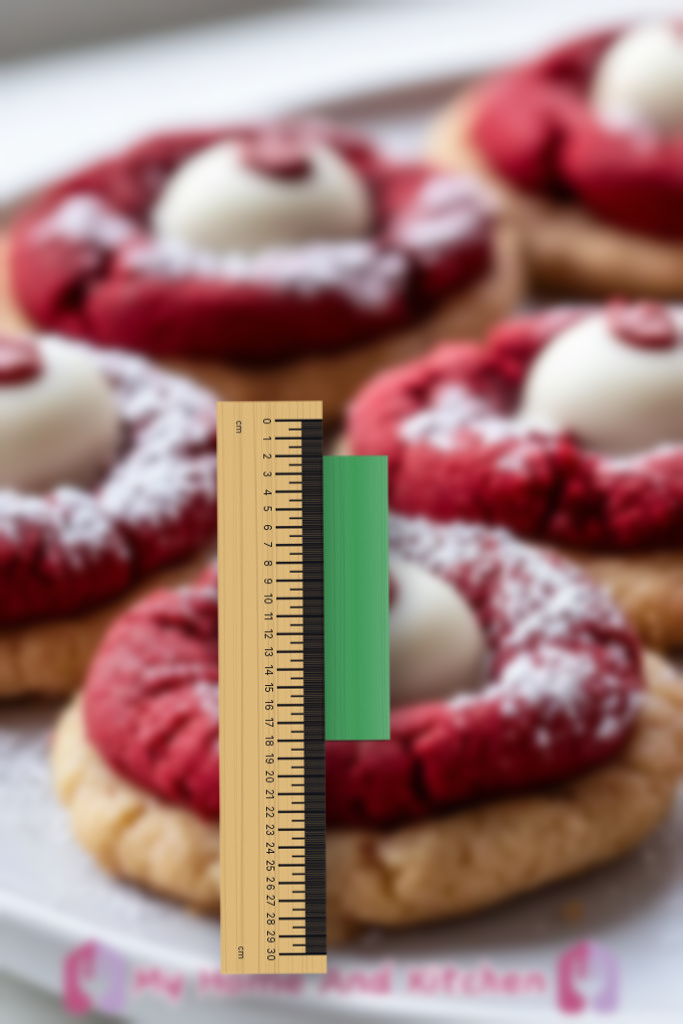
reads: 16
